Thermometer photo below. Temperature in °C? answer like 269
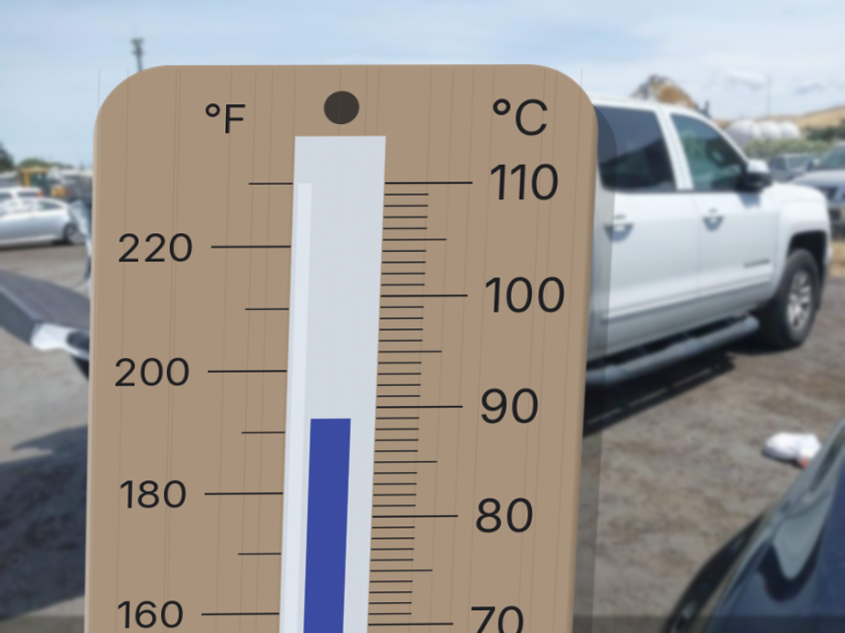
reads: 89
